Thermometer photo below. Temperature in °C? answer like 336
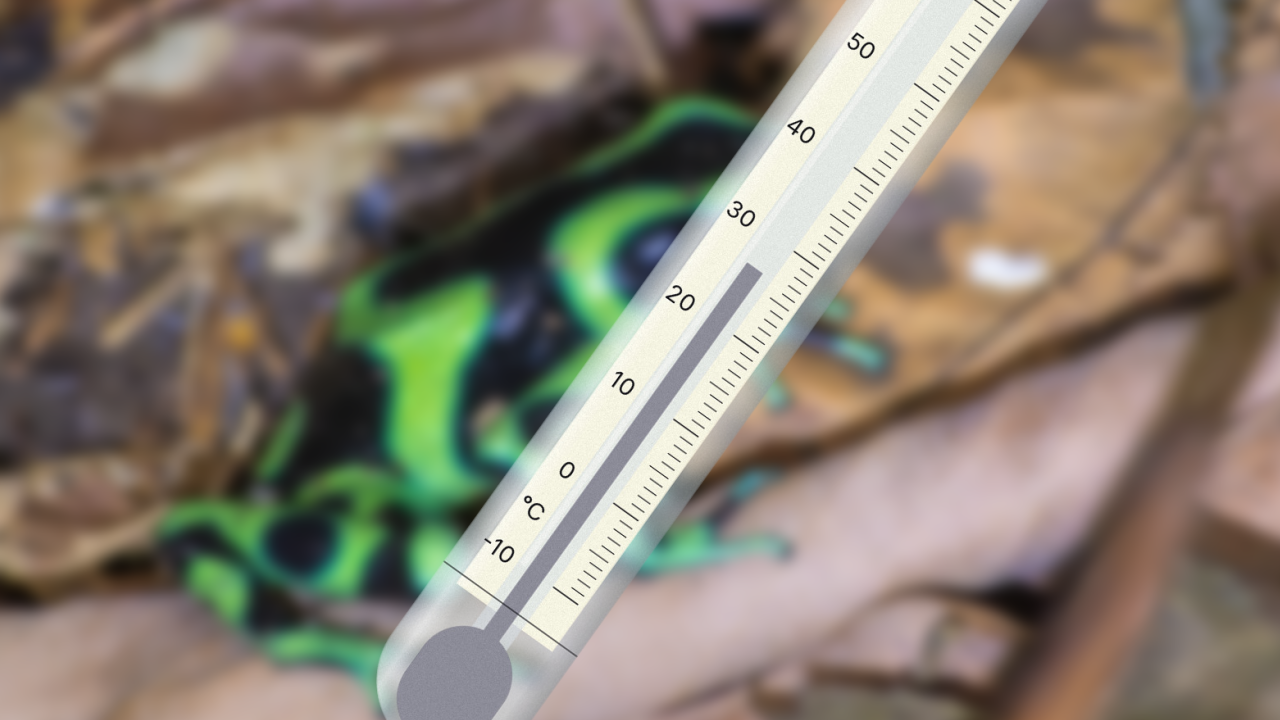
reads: 26.5
